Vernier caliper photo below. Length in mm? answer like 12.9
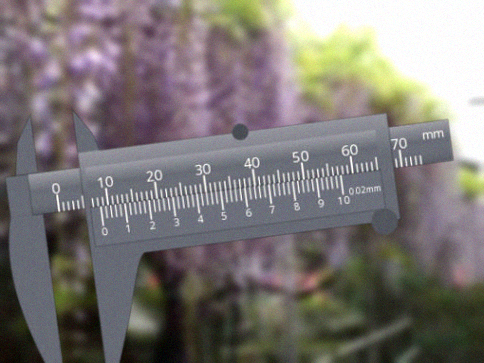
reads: 8.5
